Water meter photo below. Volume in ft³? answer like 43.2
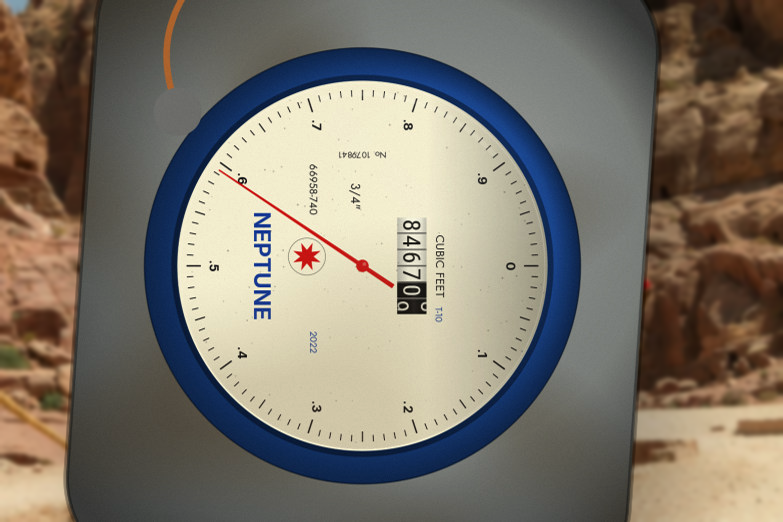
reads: 846708.59
